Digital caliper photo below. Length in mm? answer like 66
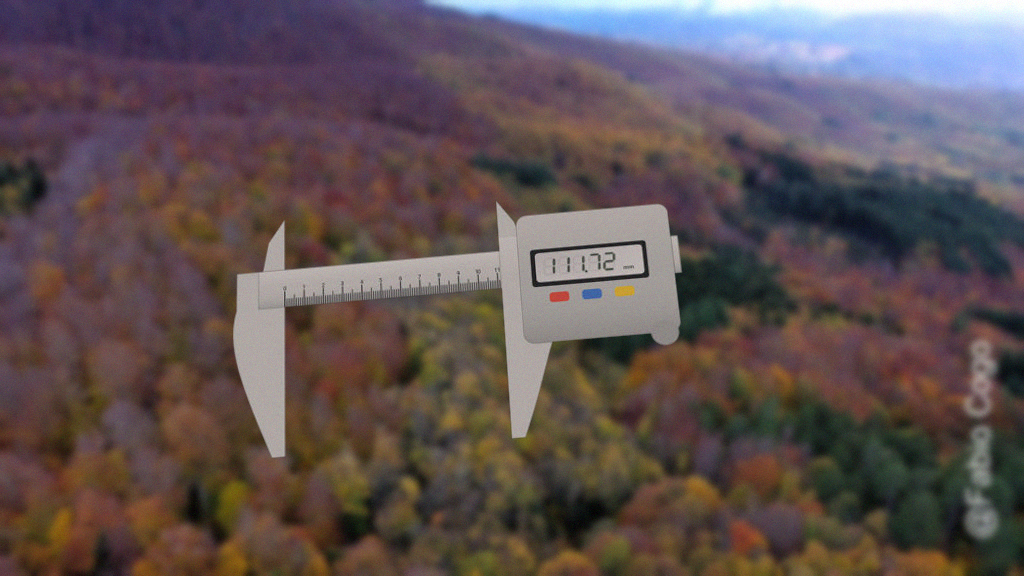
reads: 111.72
